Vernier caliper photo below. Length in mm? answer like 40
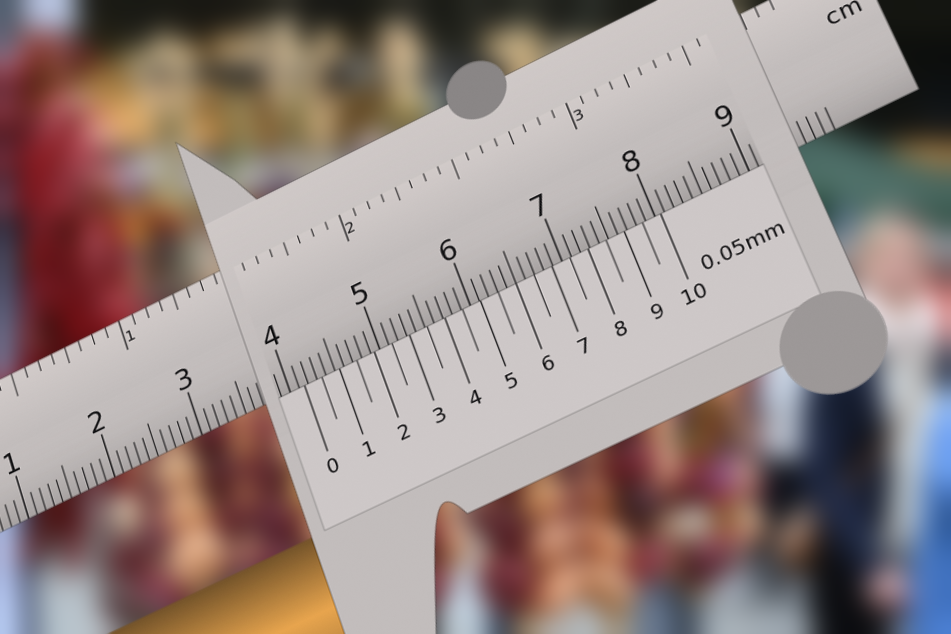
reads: 41.6
